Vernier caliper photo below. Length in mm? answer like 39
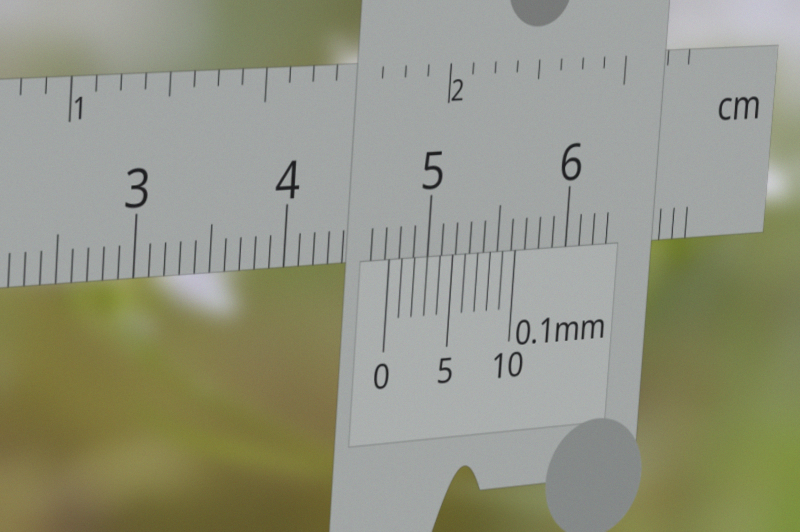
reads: 47.3
